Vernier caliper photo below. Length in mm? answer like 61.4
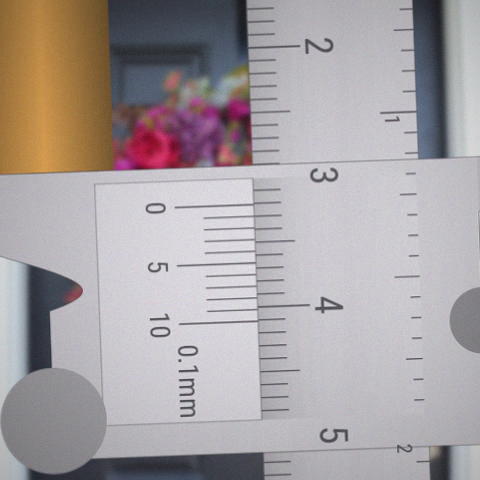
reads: 32.1
